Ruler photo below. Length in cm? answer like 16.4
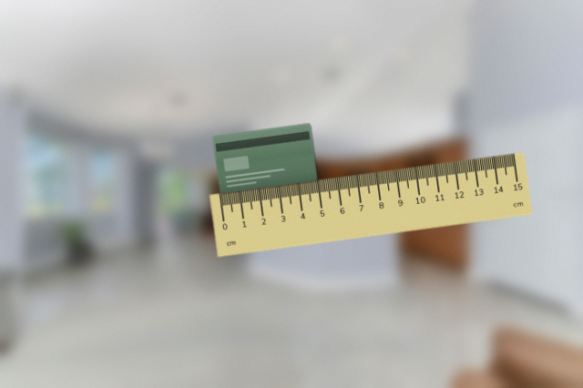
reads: 5
